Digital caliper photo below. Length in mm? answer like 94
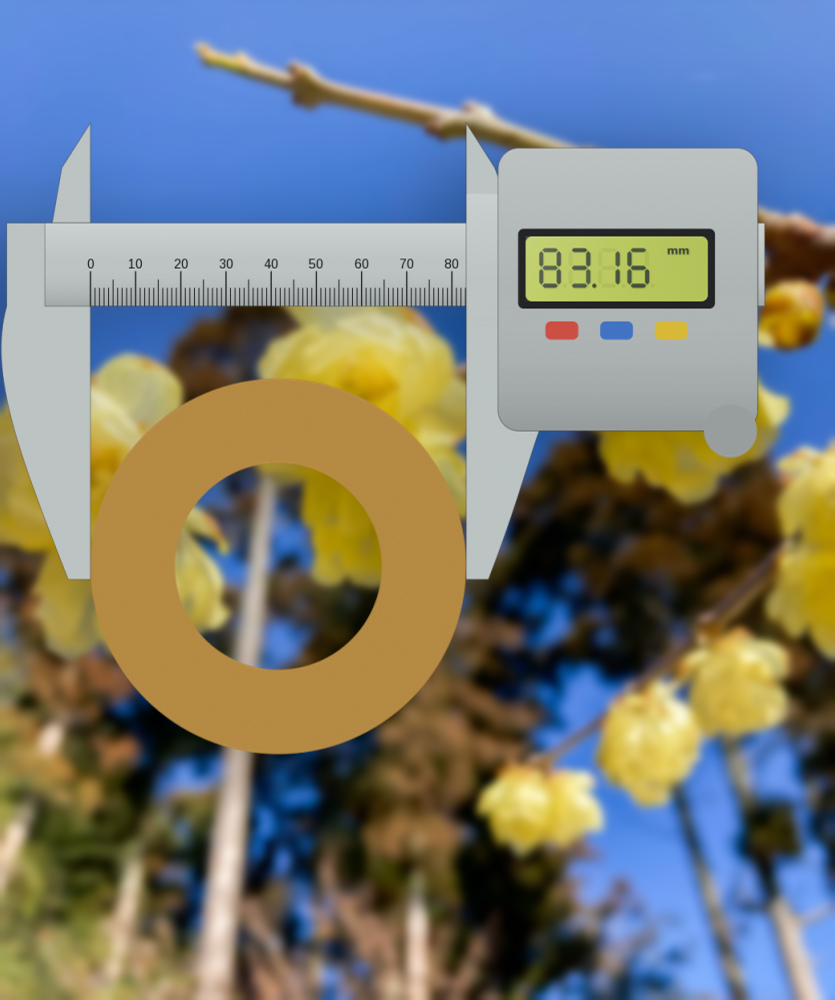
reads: 83.16
